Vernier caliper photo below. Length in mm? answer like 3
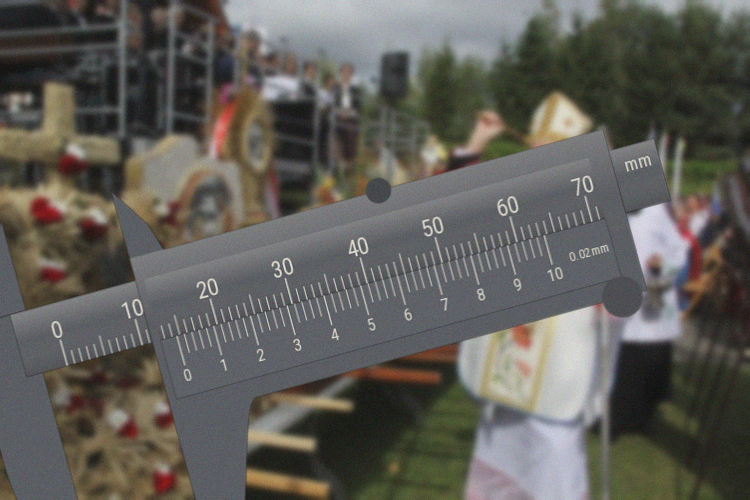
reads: 14.6
